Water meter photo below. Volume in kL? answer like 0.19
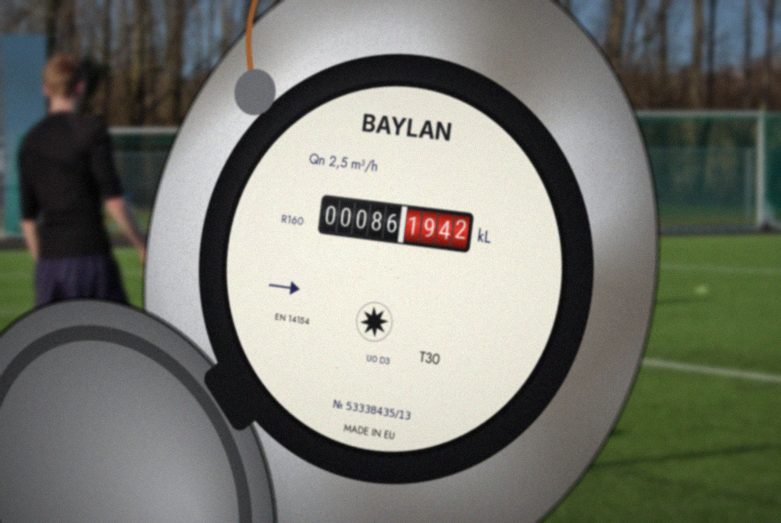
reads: 86.1942
